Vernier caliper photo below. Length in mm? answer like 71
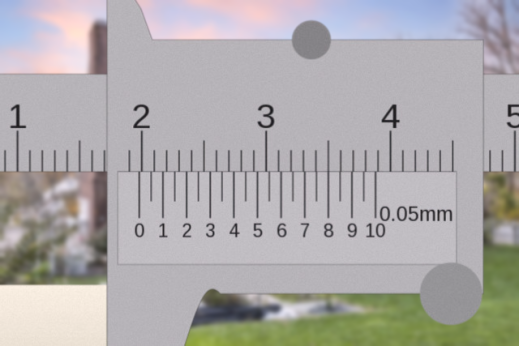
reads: 19.8
